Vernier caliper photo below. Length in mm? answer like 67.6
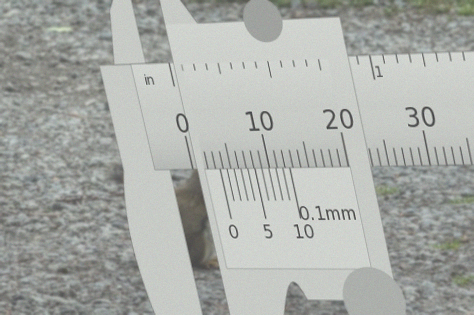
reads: 3.6
